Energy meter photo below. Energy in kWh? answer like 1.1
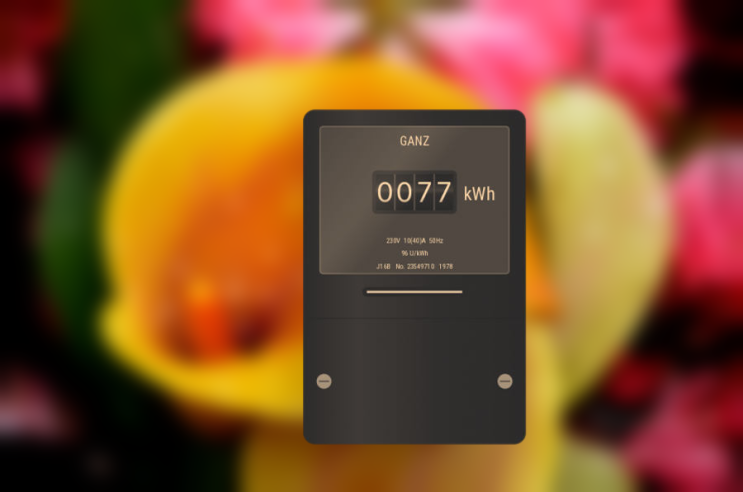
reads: 77
